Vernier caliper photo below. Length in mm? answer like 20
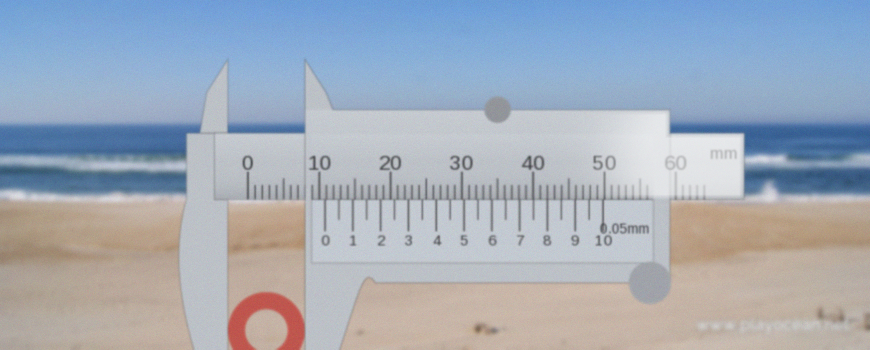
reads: 10.8
